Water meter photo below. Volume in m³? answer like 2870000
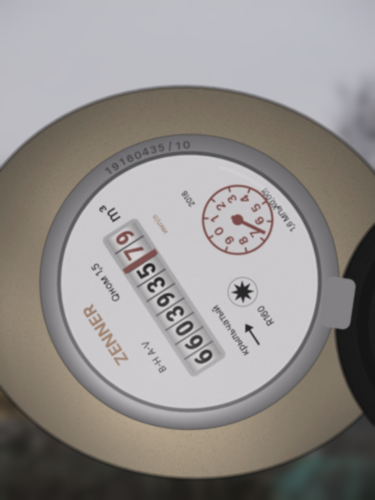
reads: 6603935.796
